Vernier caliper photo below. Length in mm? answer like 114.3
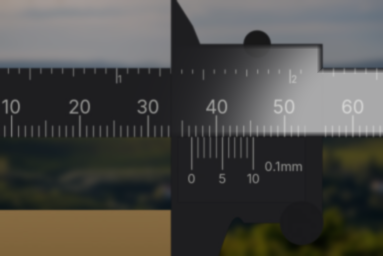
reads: 36.4
